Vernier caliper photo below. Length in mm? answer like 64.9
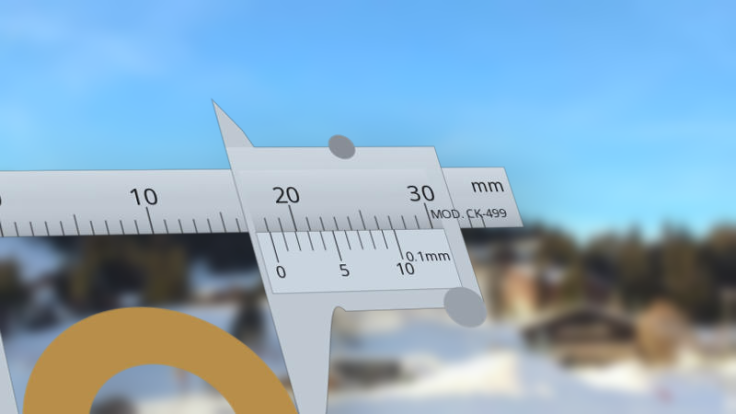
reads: 18.1
